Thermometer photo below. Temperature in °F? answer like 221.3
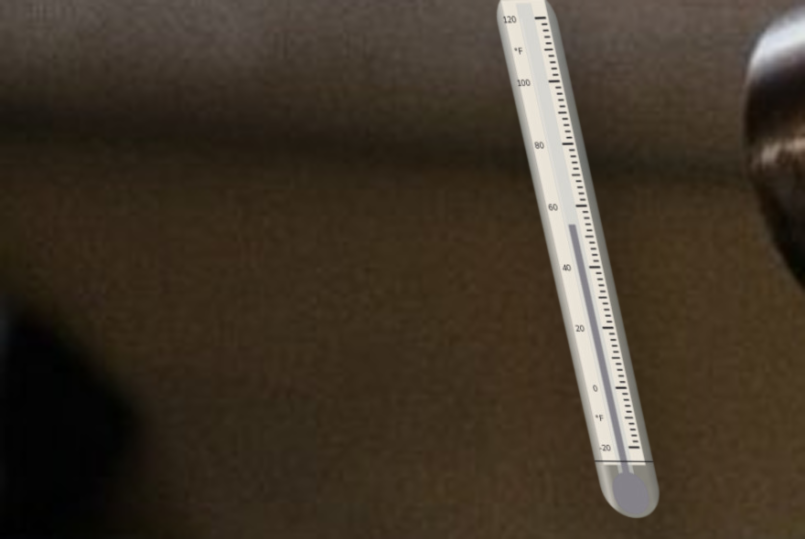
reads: 54
